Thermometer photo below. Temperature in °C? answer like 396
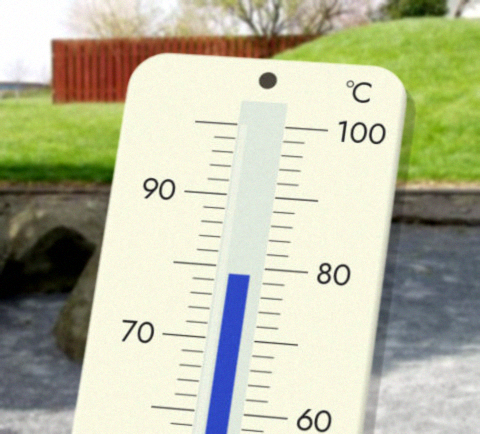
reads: 79
